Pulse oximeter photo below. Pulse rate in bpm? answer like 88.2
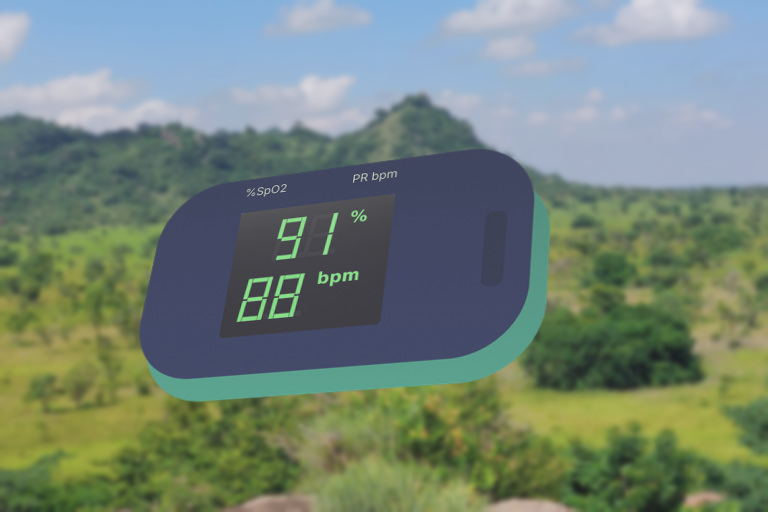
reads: 88
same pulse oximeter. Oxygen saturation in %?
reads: 91
